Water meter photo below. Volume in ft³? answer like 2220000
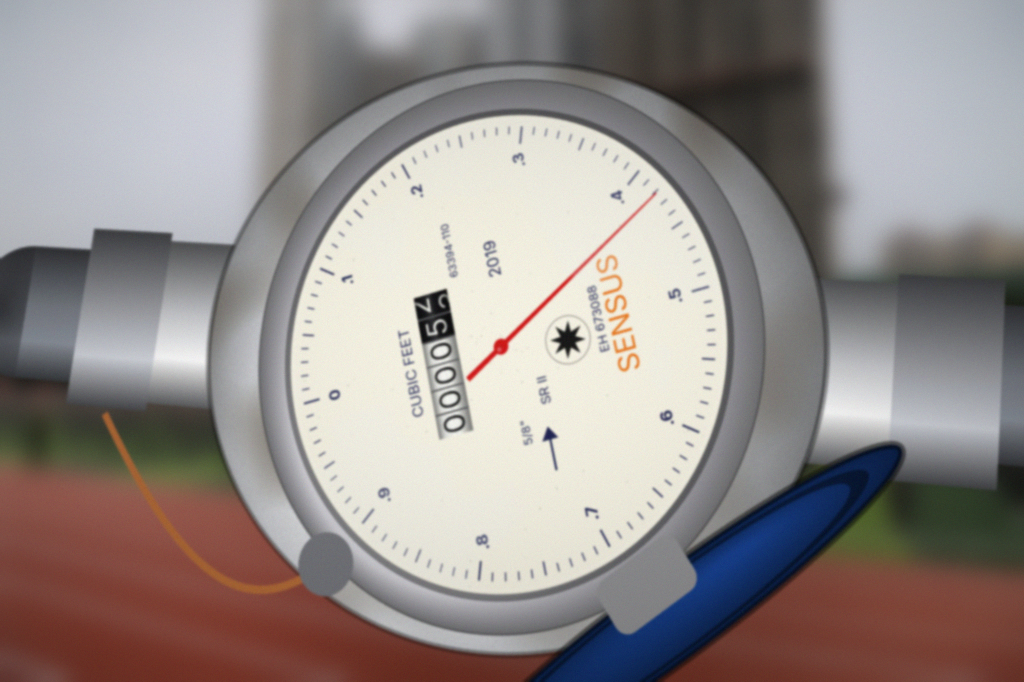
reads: 52.42
